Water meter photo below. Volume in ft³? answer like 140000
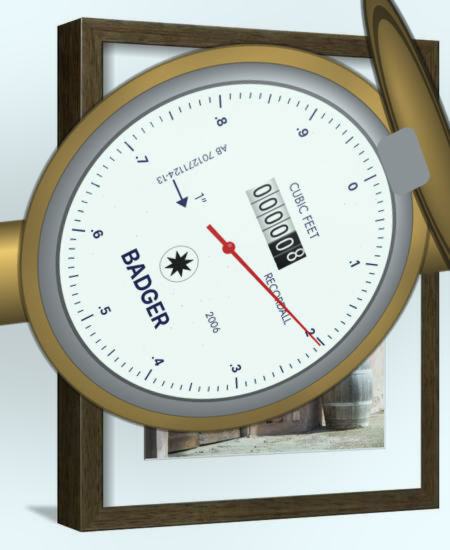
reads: 8.20
